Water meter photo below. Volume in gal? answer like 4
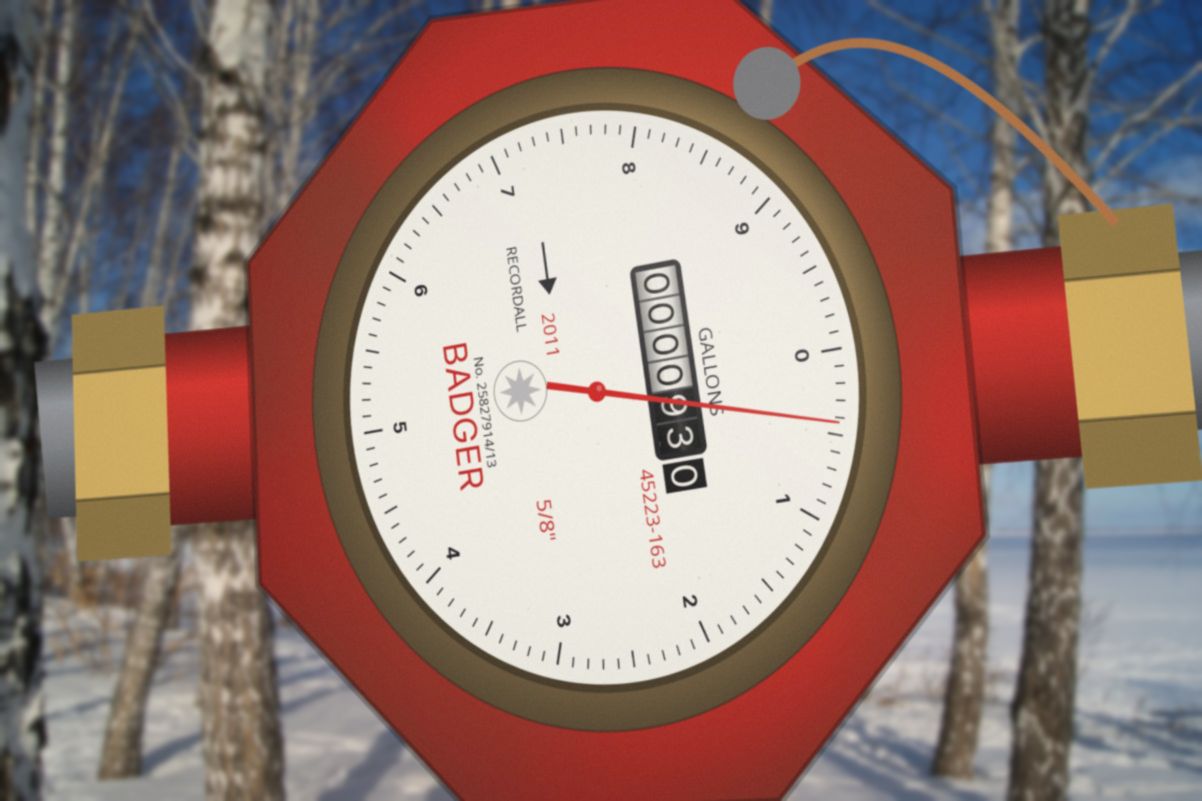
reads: 930.4
